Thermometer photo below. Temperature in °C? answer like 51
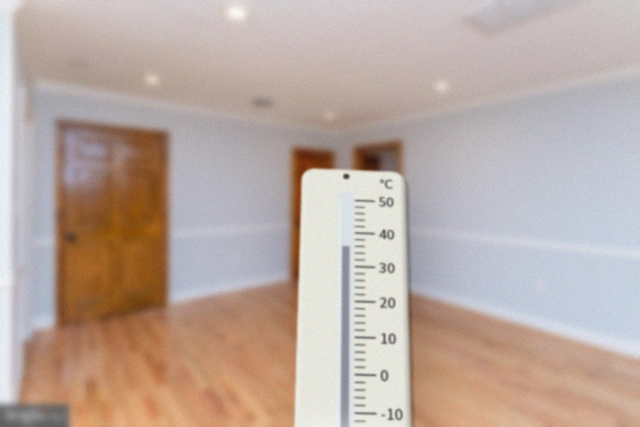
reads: 36
